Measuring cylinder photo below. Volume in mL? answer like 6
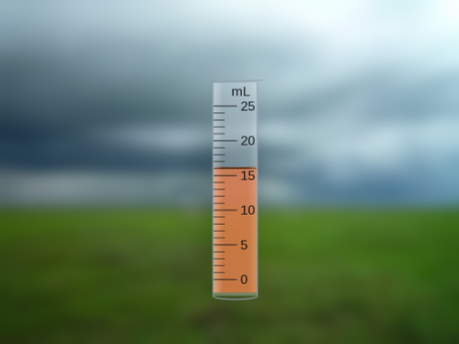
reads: 16
